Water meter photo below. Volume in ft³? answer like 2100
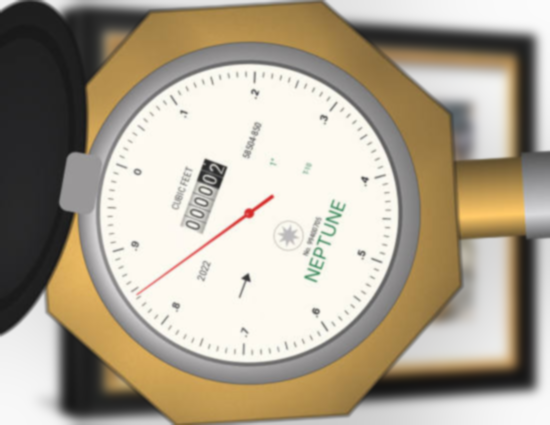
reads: 1.84
